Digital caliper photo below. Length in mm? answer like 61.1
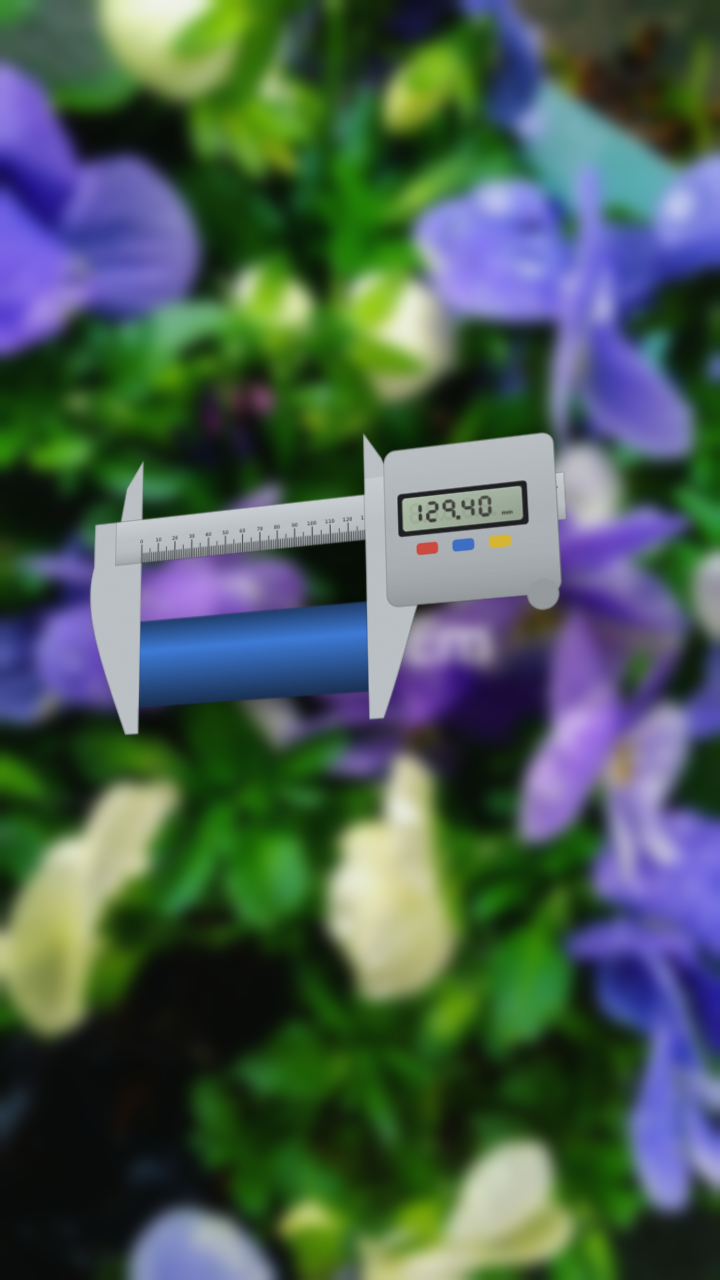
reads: 129.40
